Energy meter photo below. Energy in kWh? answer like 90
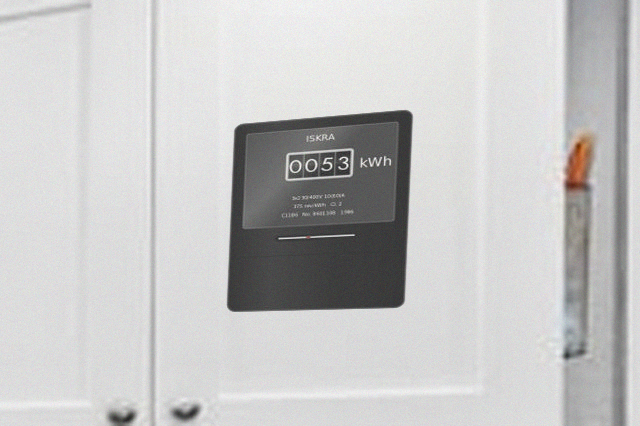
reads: 53
